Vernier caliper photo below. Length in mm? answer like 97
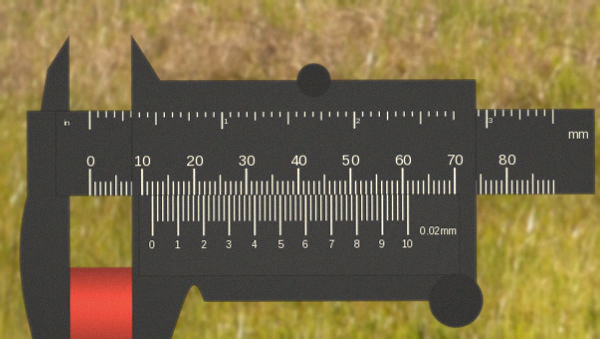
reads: 12.0
